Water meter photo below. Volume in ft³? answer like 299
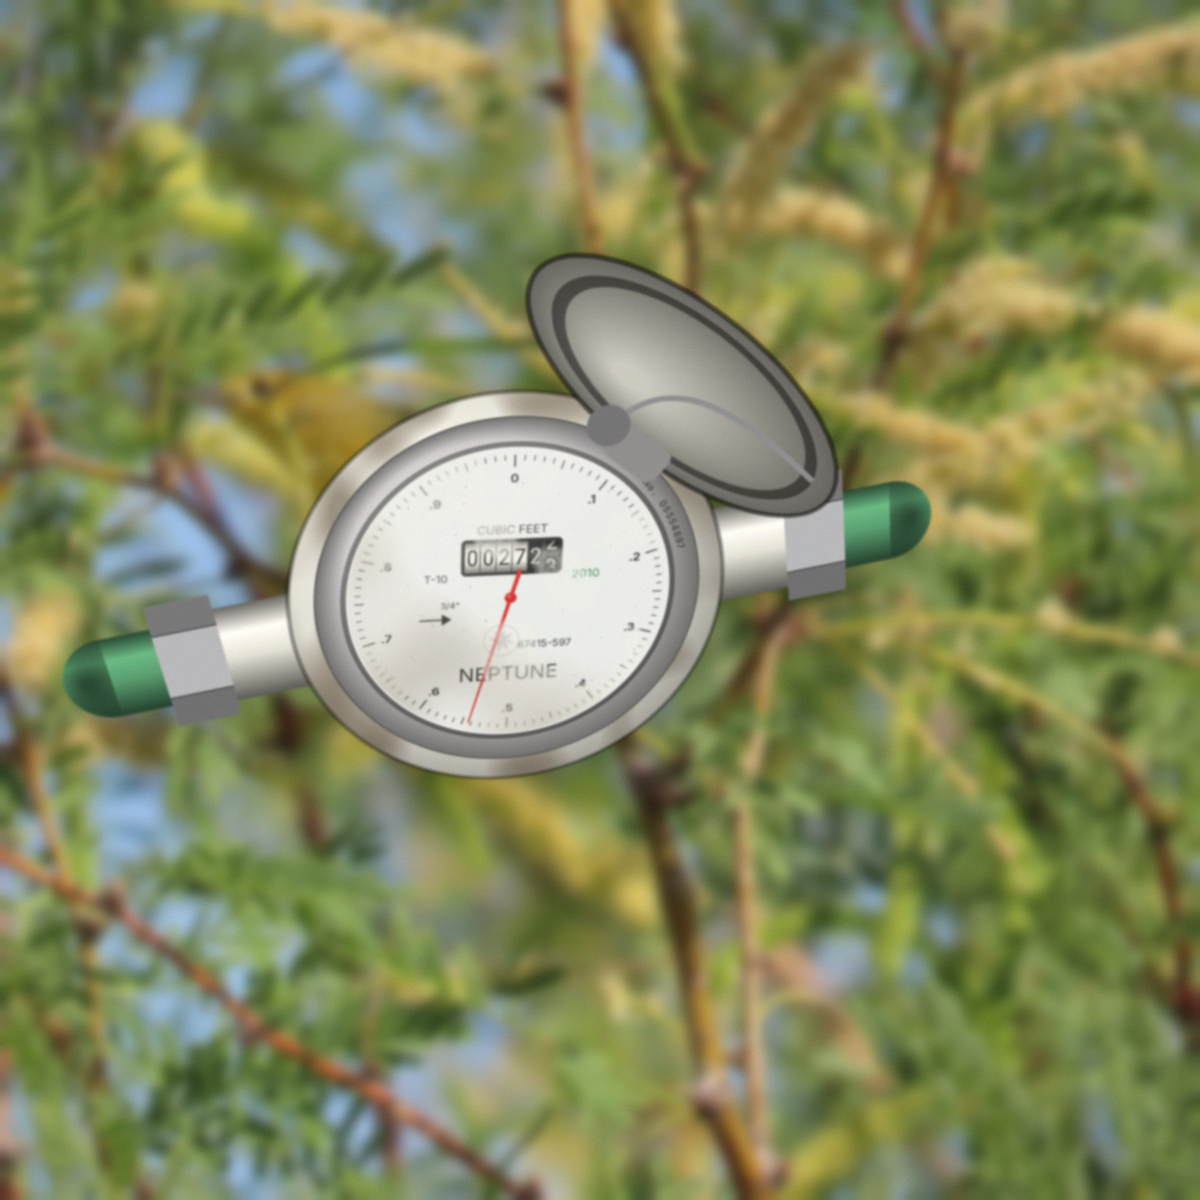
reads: 2722.54
